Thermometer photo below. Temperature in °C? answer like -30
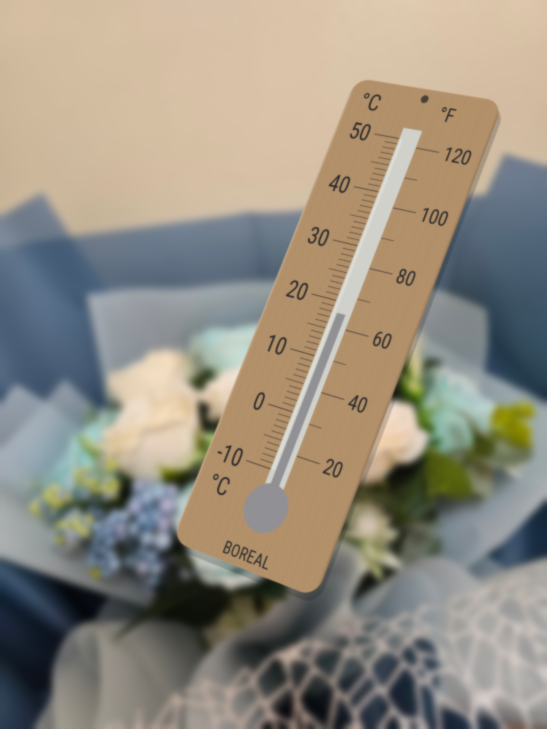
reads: 18
